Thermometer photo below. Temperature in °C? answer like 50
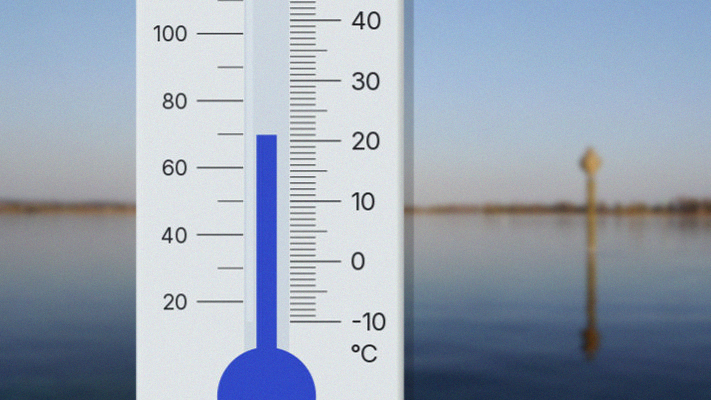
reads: 21
